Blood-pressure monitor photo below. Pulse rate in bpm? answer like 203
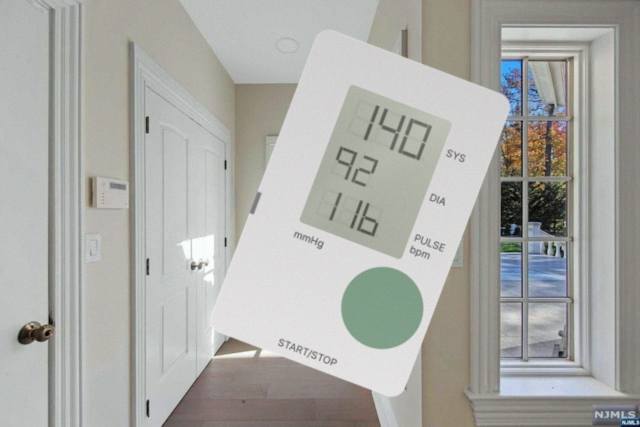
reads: 116
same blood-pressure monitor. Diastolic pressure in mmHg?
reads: 92
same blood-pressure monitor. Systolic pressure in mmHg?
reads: 140
